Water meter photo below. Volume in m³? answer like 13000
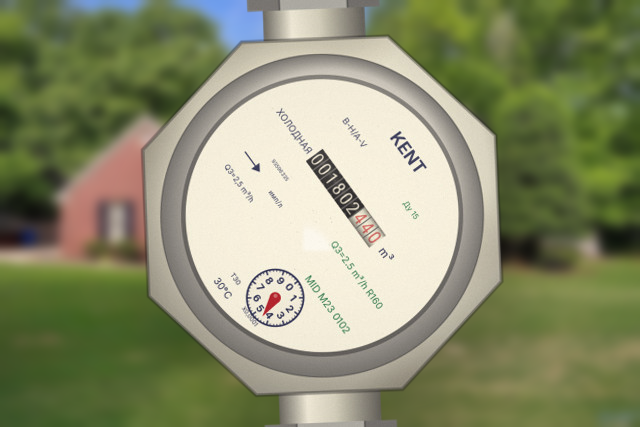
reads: 1802.4404
